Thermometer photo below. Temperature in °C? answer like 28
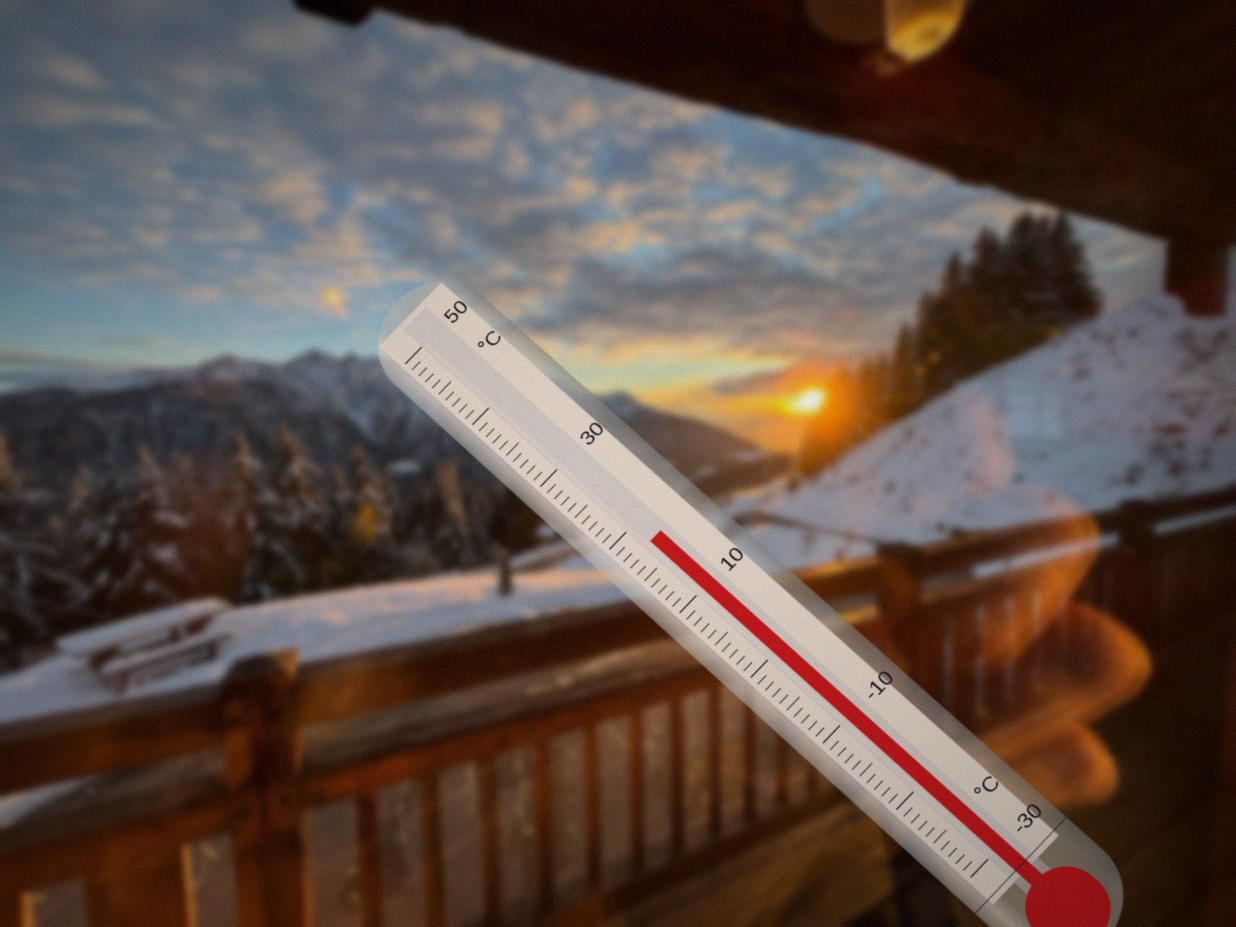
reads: 17.5
